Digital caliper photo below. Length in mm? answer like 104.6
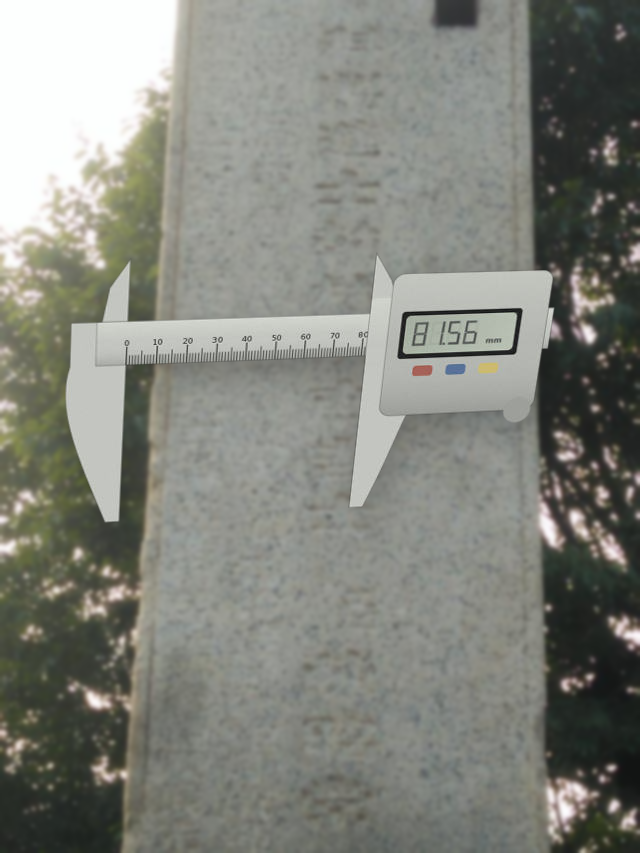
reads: 81.56
